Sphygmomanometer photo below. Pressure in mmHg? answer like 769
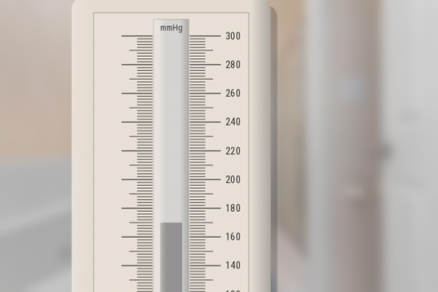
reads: 170
